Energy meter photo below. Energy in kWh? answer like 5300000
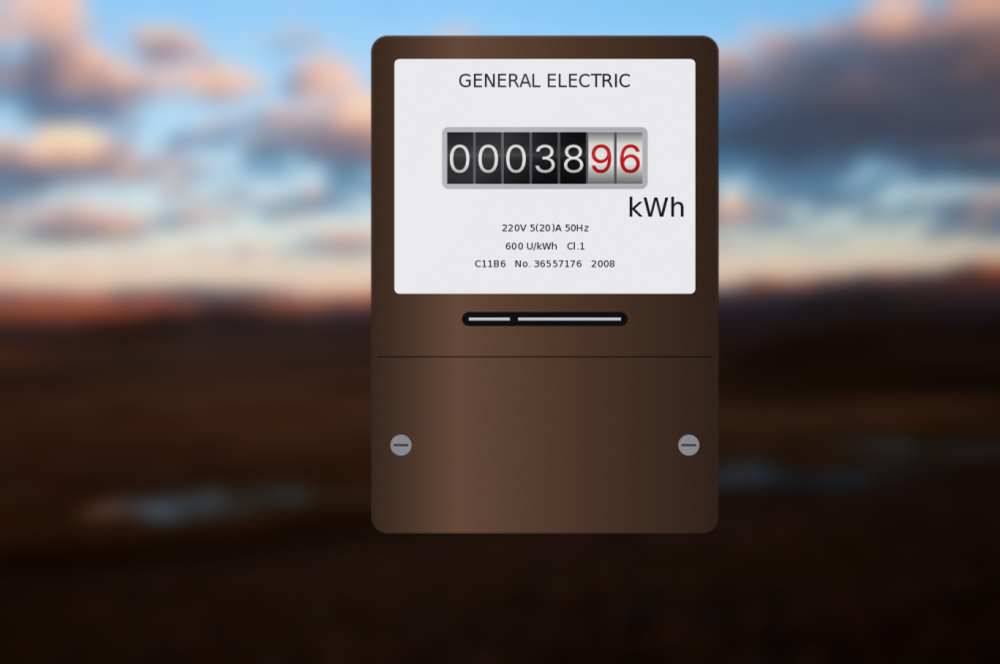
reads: 38.96
